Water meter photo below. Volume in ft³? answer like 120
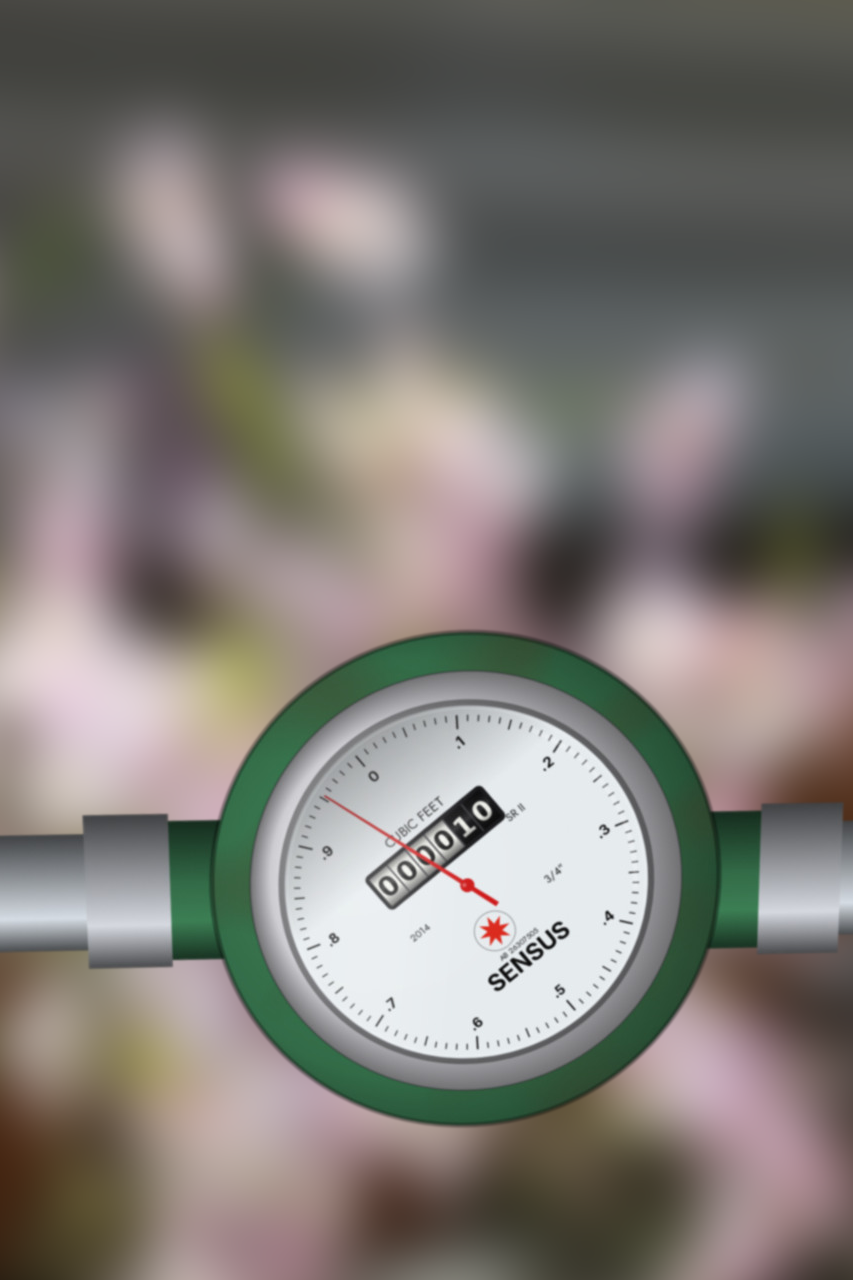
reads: 9.95
